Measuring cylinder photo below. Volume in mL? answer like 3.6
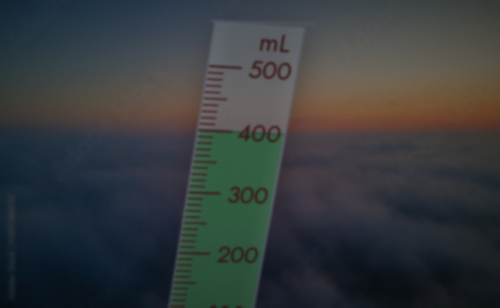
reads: 400
